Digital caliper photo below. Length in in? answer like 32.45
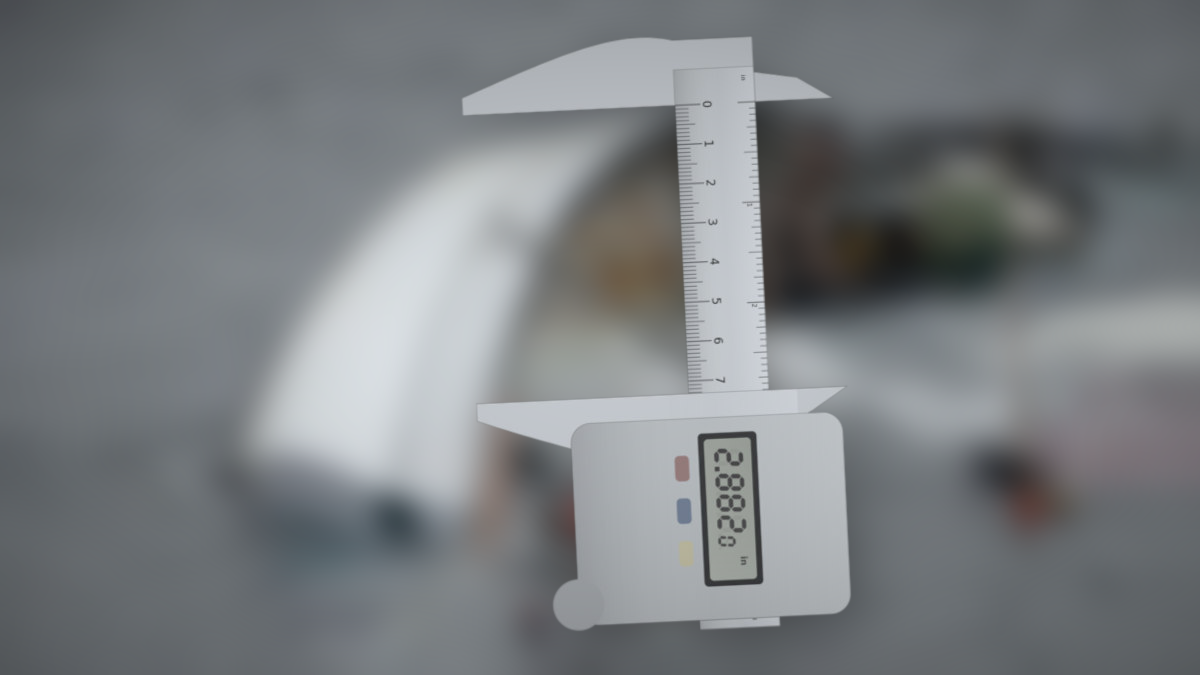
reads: 2.8820
